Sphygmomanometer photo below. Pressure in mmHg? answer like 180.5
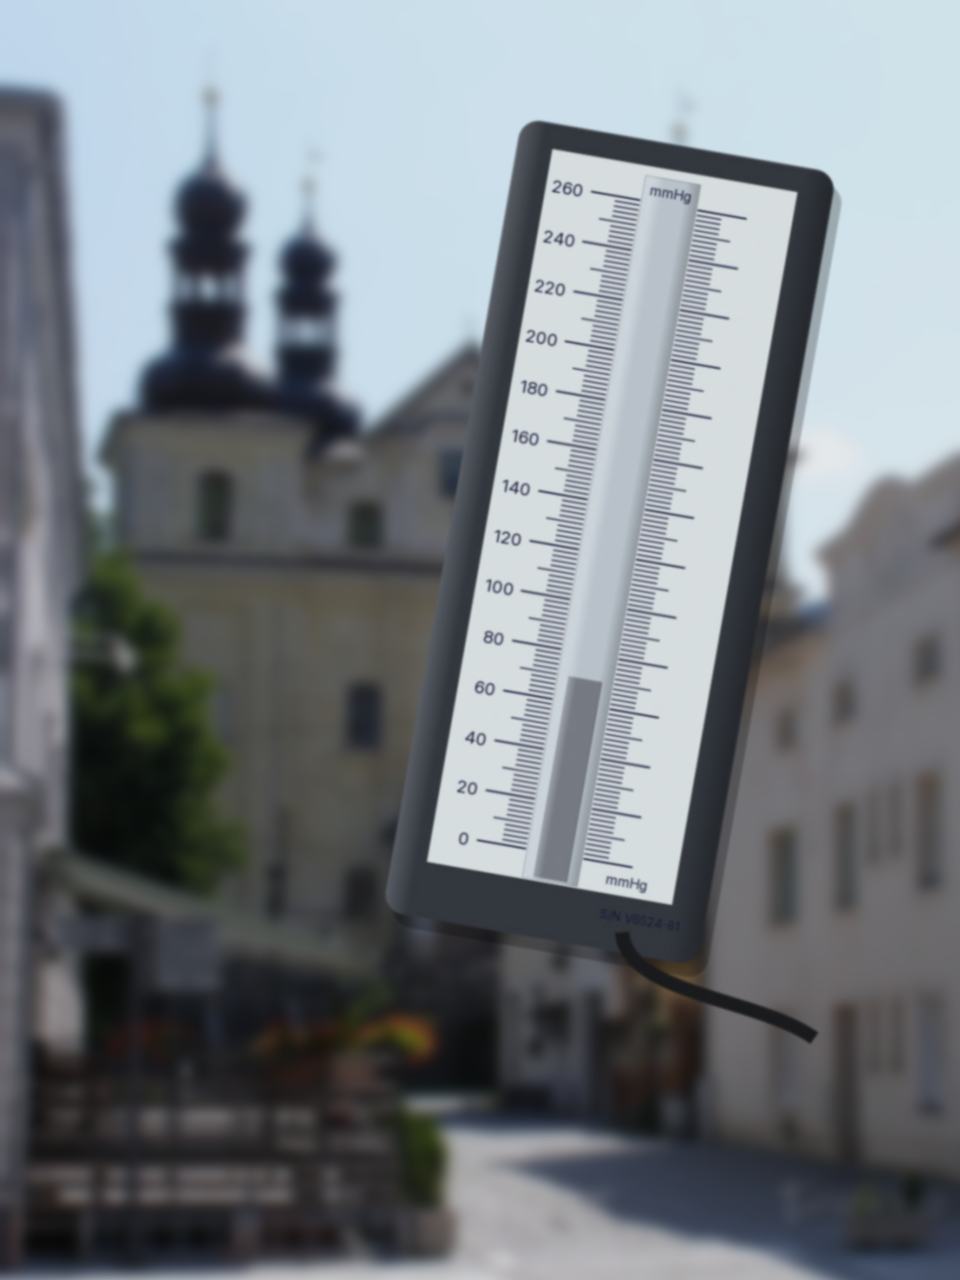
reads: 70
